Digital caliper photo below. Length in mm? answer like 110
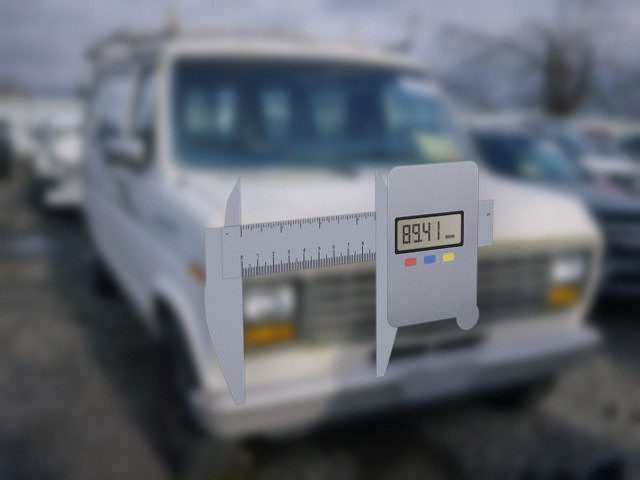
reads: 89.41
